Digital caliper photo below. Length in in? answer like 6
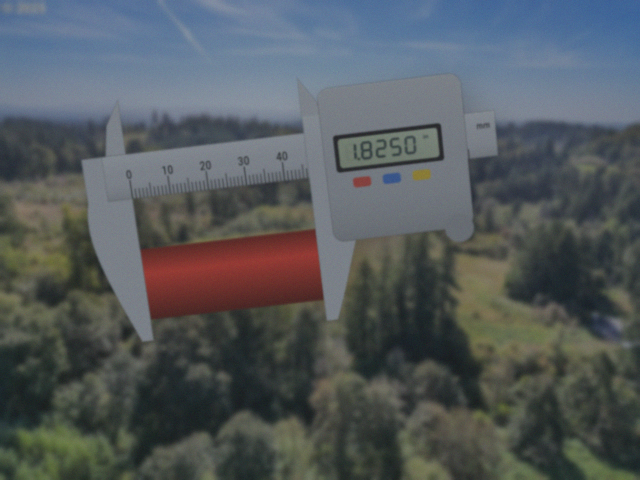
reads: 1.8250
